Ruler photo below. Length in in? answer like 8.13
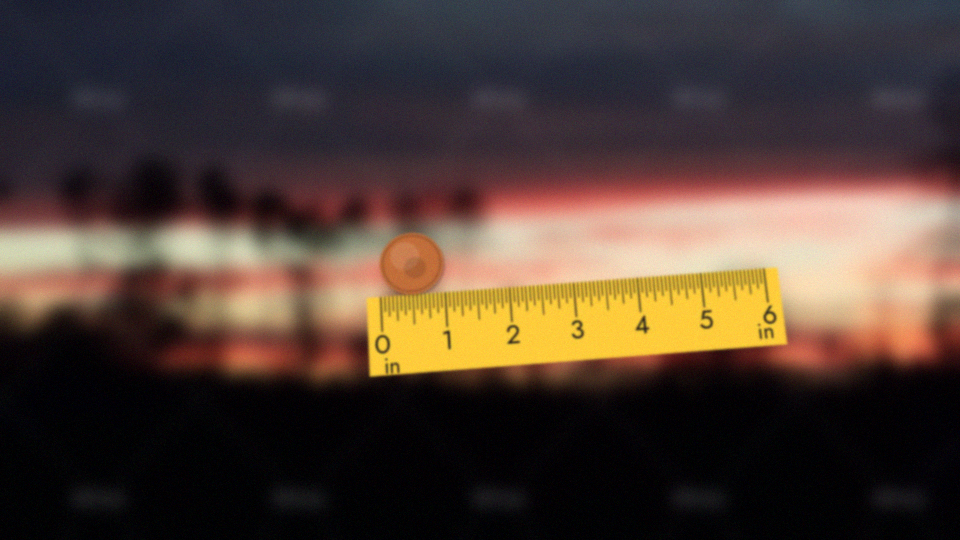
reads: 1
